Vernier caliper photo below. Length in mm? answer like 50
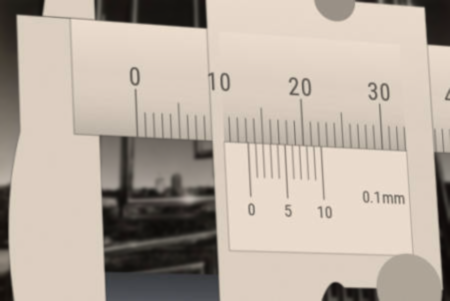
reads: 13.2
